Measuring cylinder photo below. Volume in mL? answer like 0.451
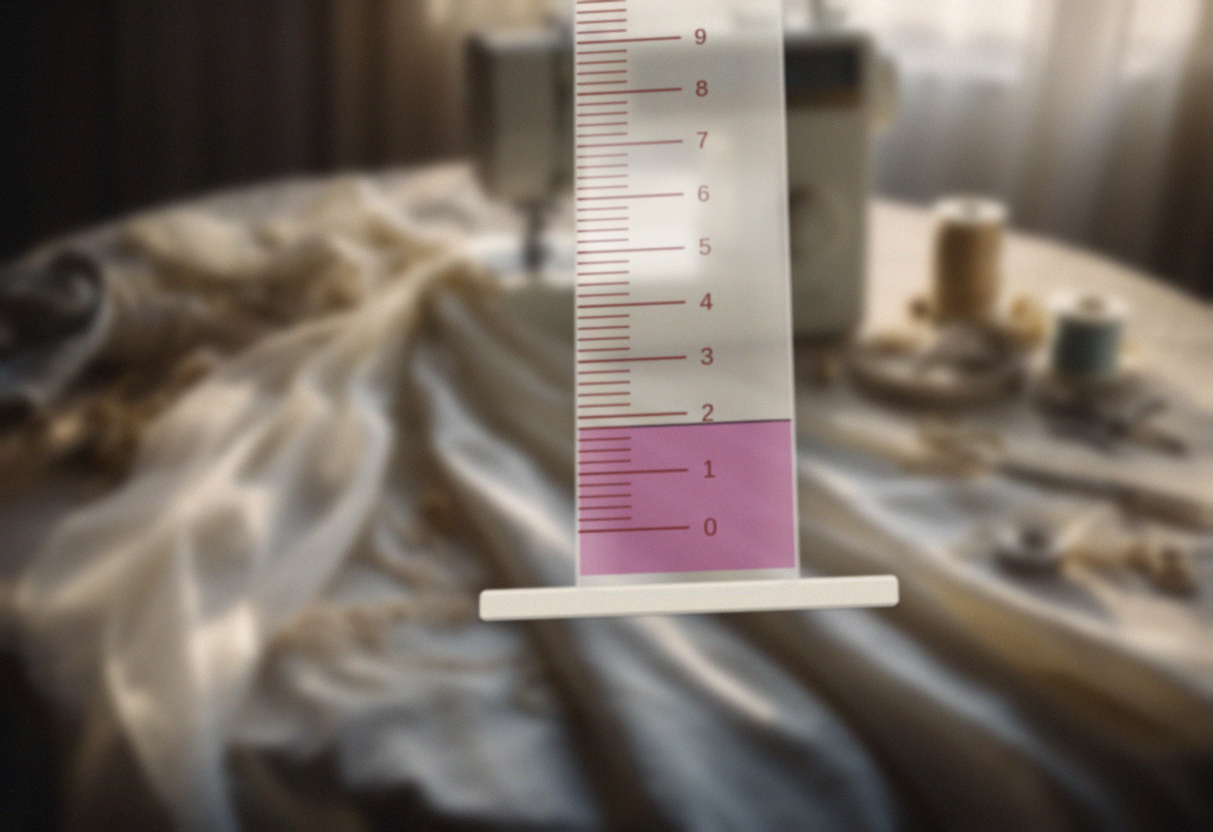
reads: 1.8
